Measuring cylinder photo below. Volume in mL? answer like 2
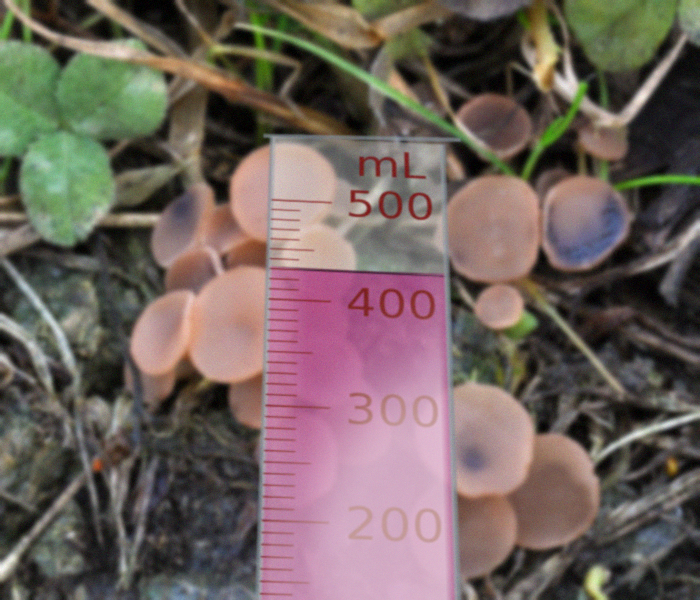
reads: 430
